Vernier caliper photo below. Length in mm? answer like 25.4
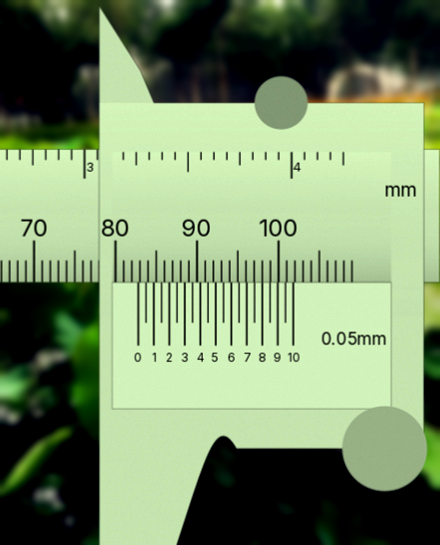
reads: 82.8
